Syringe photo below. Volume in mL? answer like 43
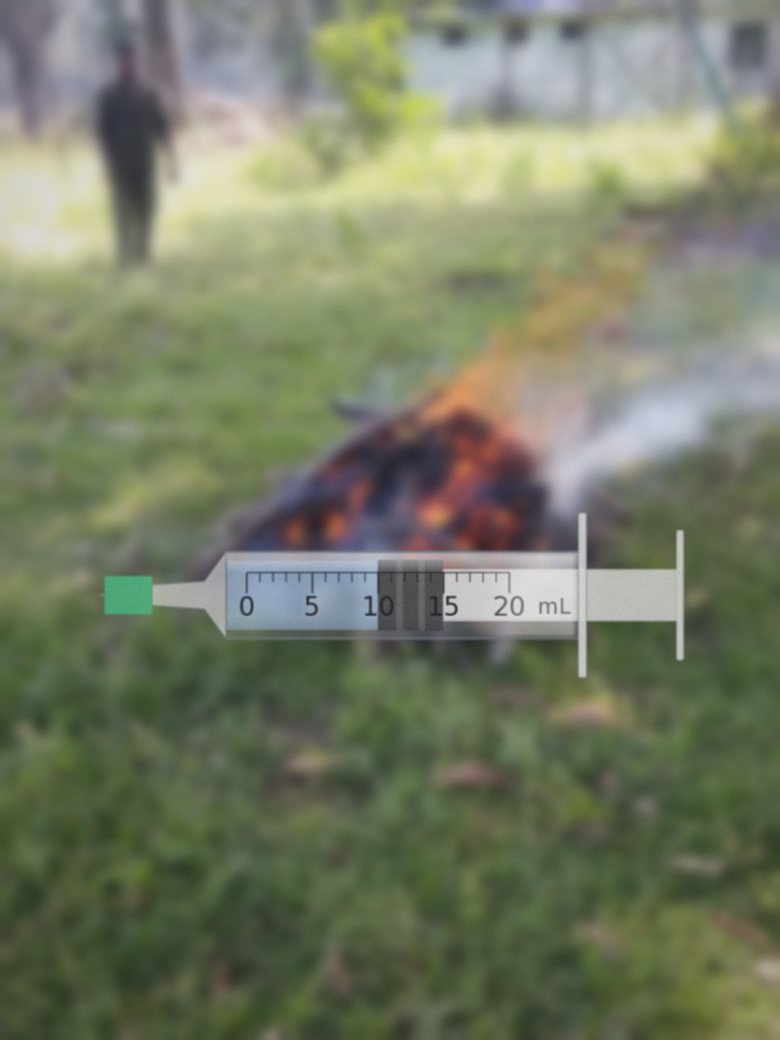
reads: 10
